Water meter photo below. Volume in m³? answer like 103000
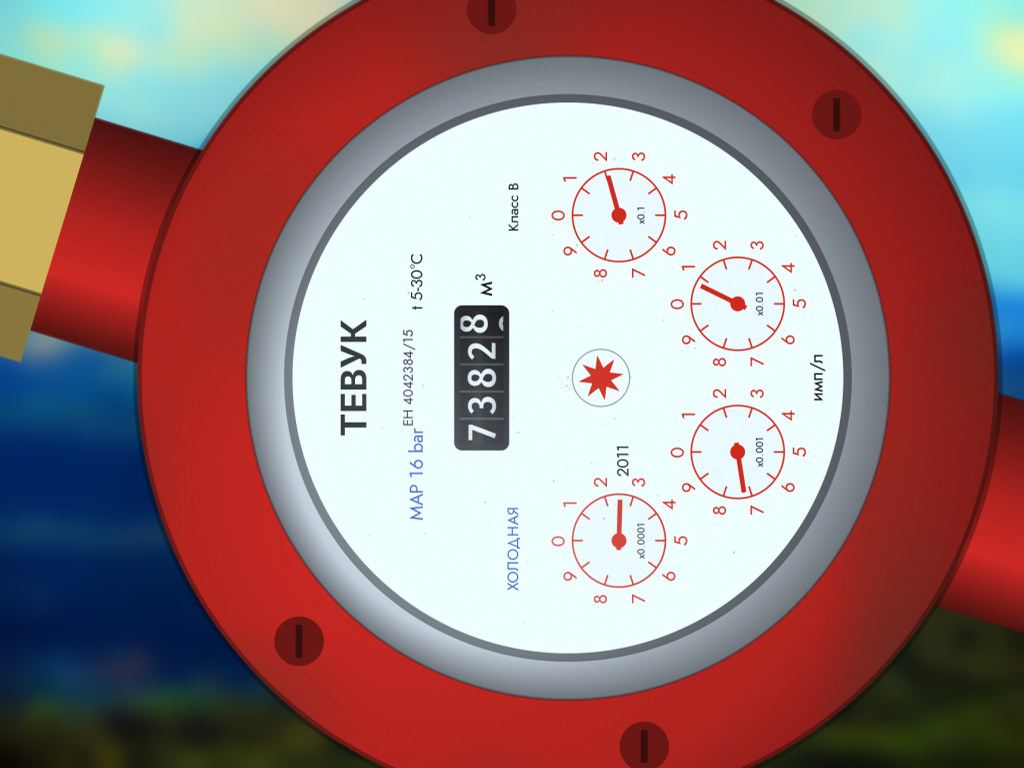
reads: 73828.2072
